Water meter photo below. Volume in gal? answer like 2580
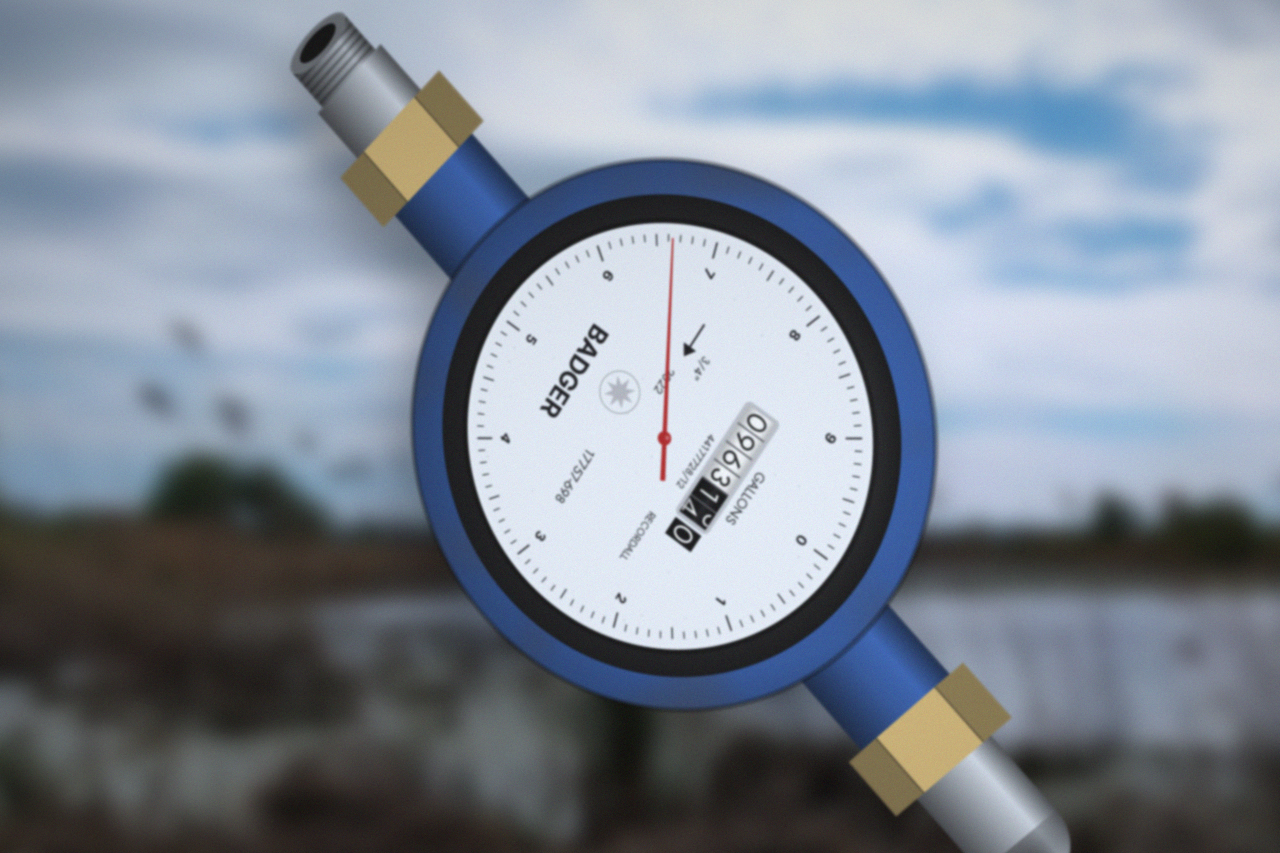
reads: 963136.6
